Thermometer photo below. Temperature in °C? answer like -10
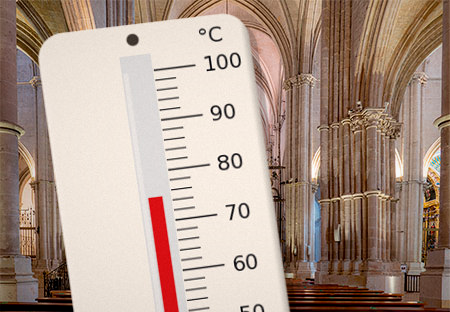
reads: 75
